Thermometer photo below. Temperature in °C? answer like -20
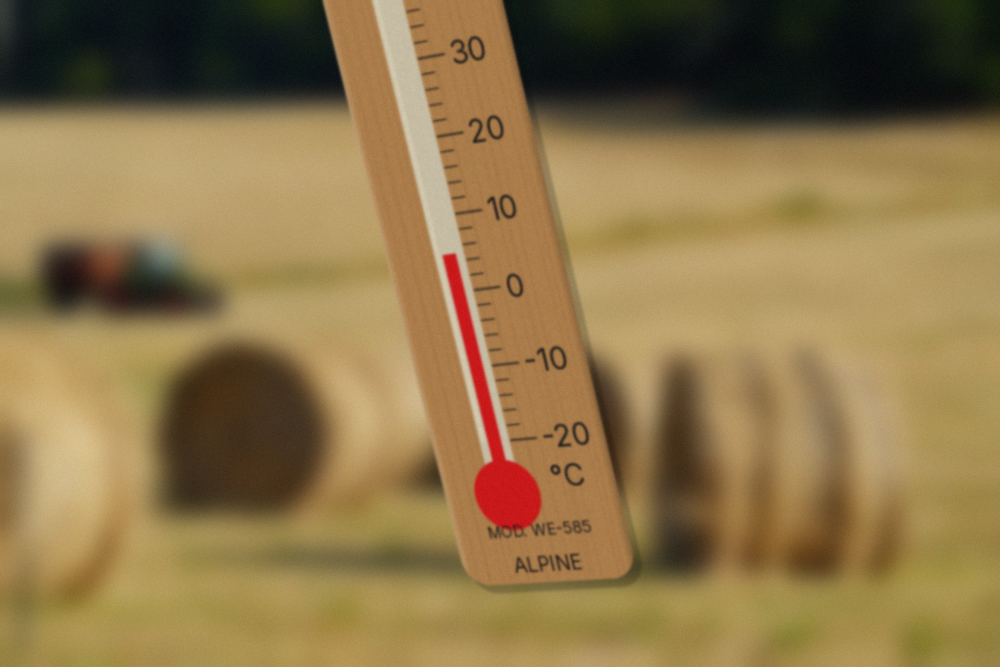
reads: 5
